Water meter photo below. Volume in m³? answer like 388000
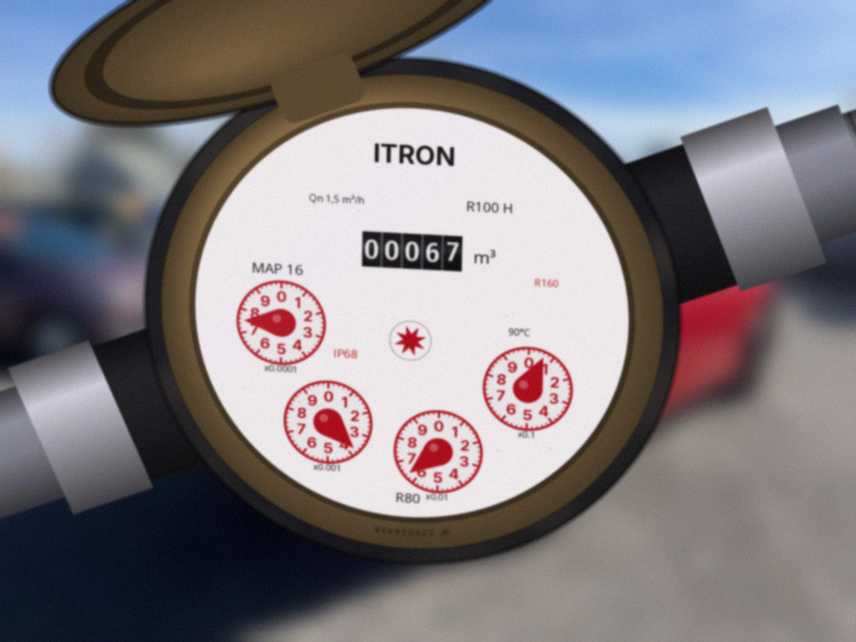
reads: 67.0637
